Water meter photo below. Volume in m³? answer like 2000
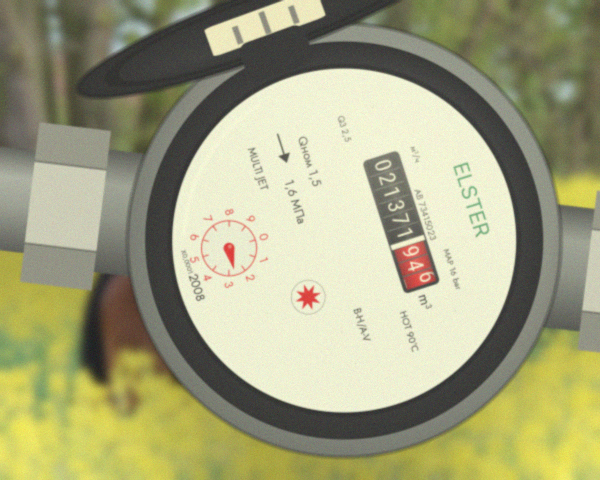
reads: 21371.9462
